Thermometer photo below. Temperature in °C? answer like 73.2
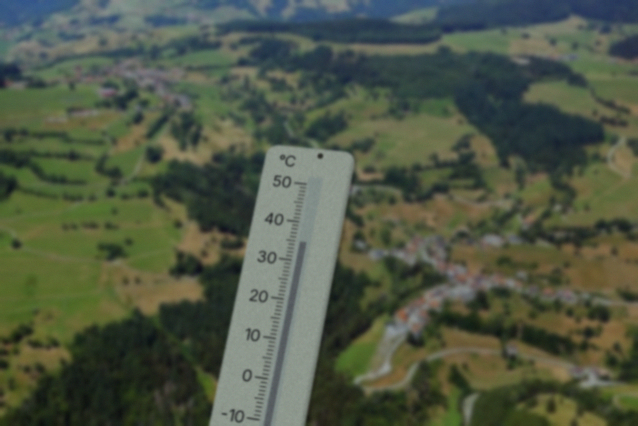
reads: 35
